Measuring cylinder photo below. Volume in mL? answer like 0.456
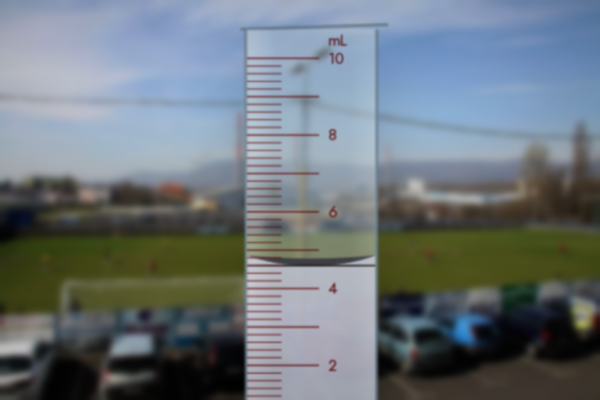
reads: 4.6
